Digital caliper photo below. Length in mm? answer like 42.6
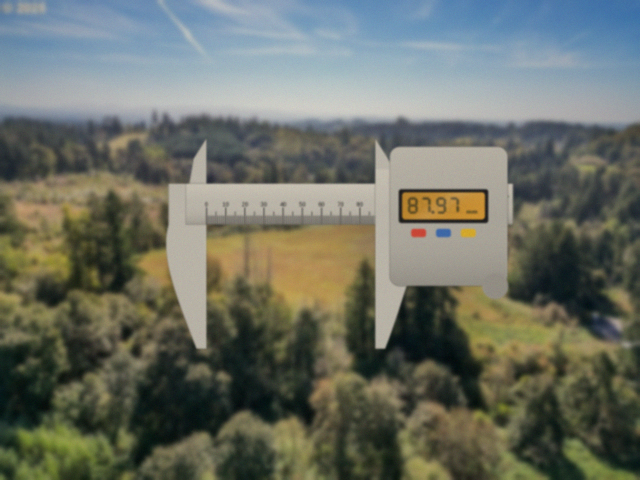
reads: 87.97
